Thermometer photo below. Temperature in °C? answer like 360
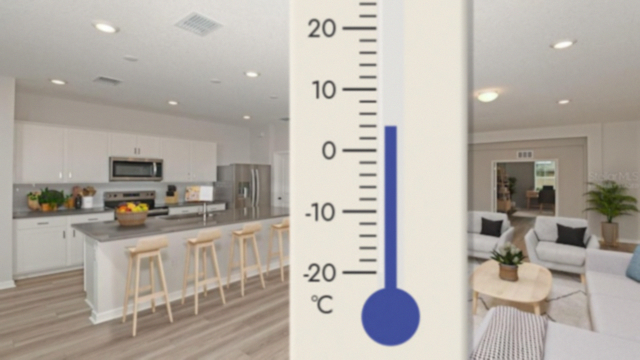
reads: 4
